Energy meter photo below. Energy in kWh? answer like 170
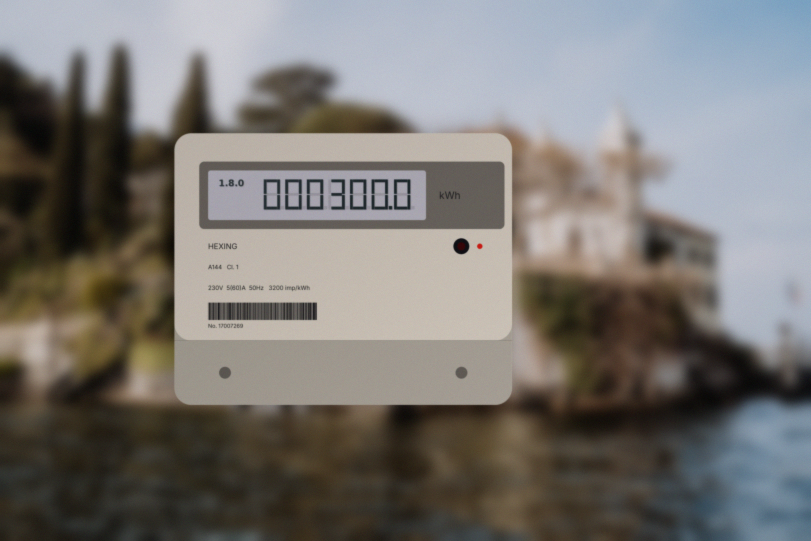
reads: 300.0
